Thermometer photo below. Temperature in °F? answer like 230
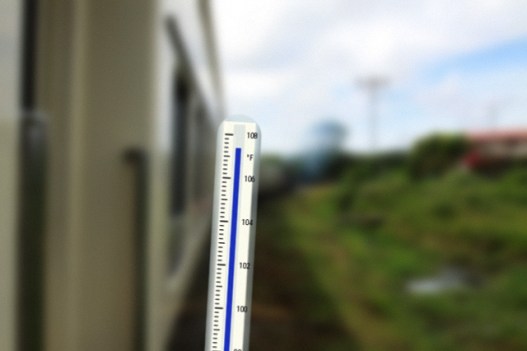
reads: 107.4
